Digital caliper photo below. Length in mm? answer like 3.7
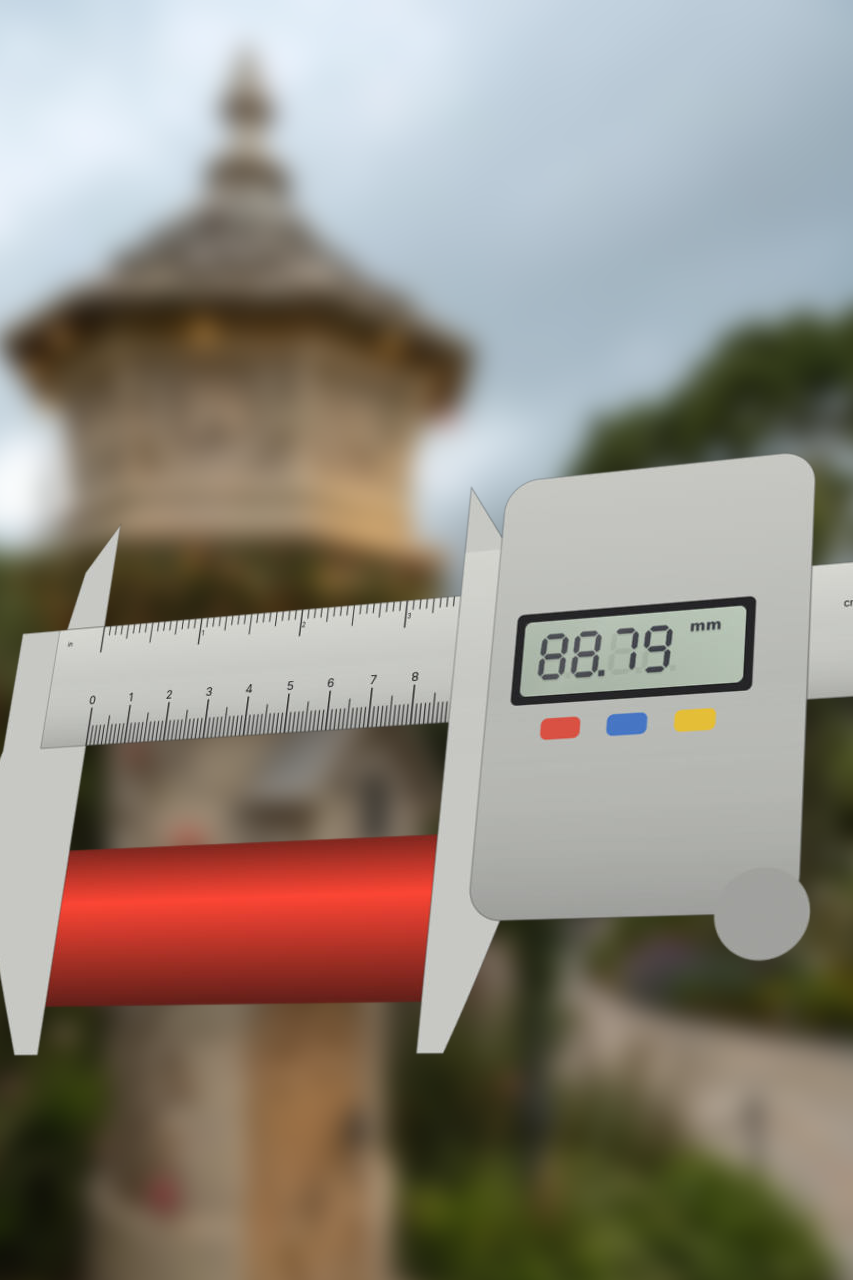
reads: 88.79
